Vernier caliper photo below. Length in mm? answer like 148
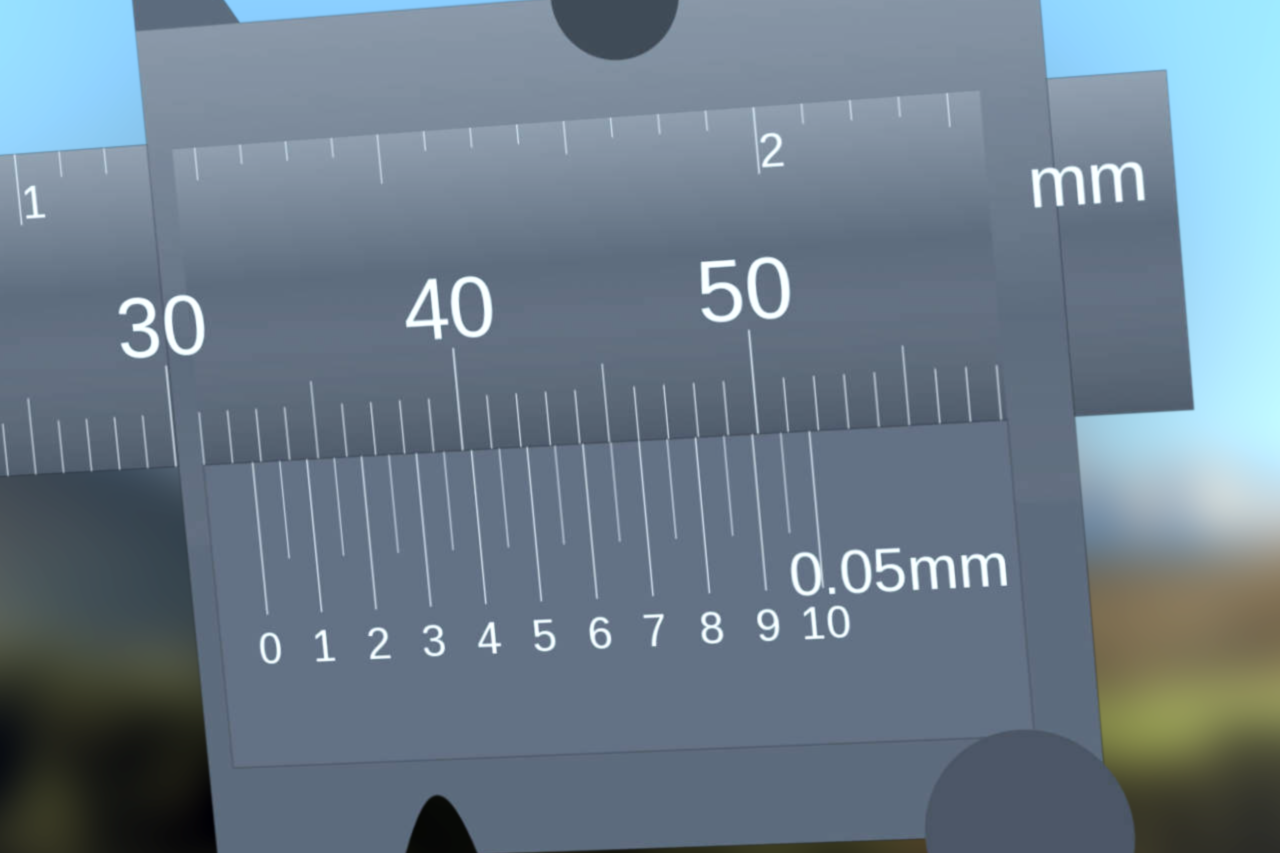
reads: 32.70
